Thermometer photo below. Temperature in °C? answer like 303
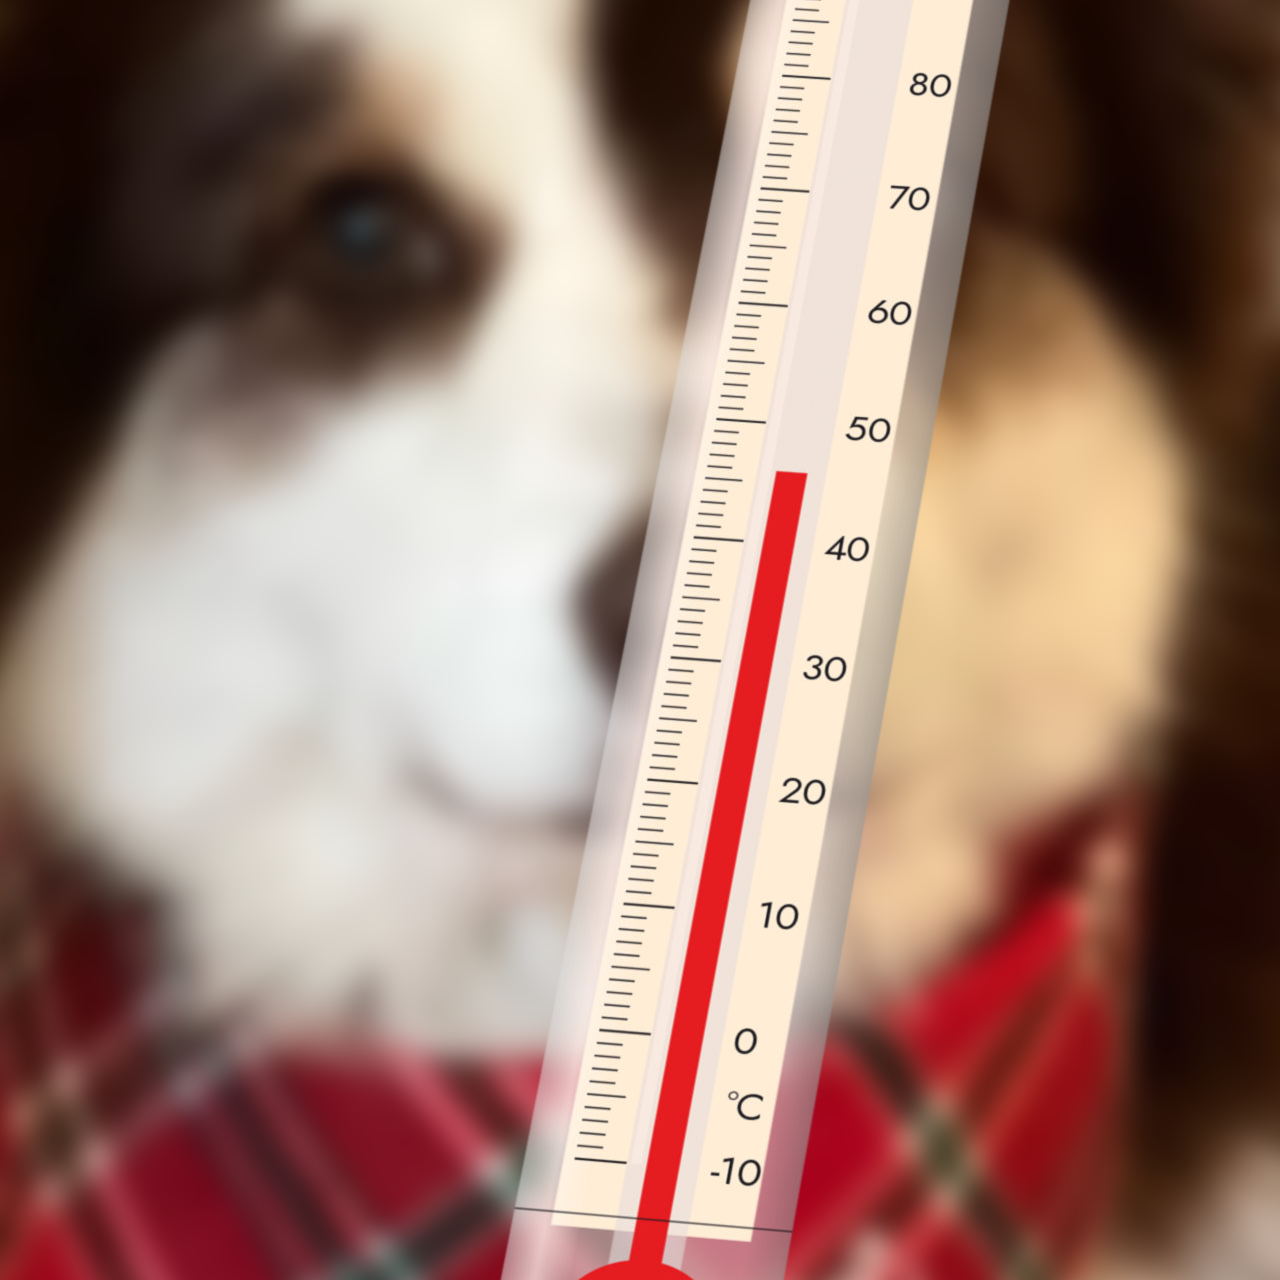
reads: 46
